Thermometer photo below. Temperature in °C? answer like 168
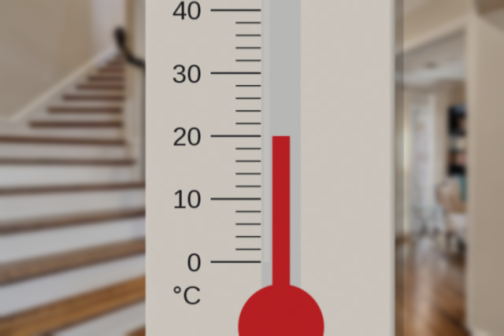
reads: 20
